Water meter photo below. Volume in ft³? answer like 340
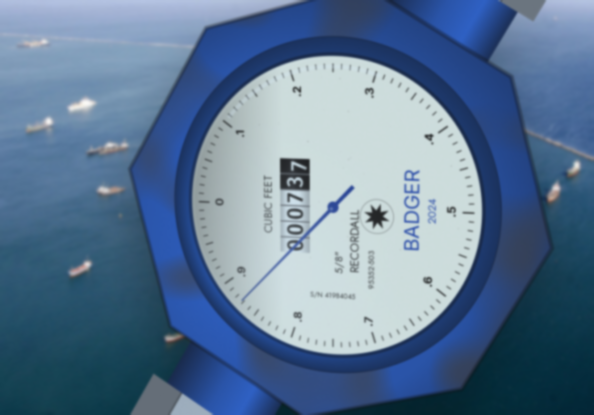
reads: 736.87
